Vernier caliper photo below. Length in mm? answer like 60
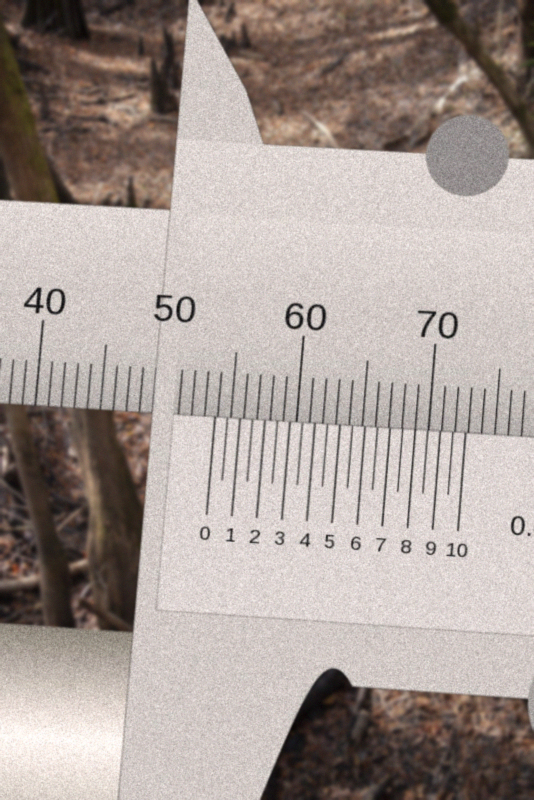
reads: 53.8
